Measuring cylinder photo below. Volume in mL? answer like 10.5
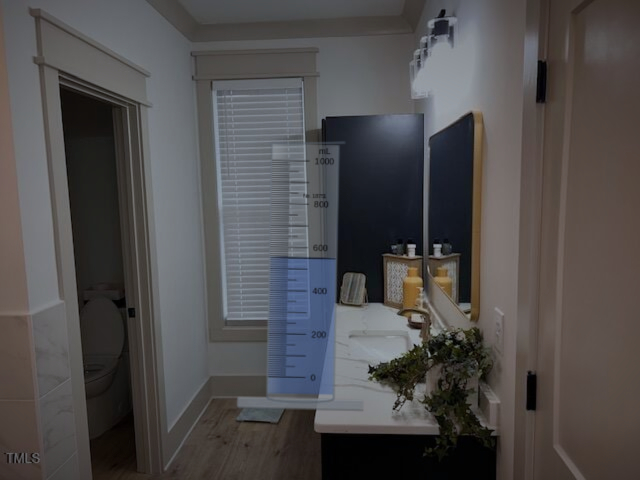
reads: 550
